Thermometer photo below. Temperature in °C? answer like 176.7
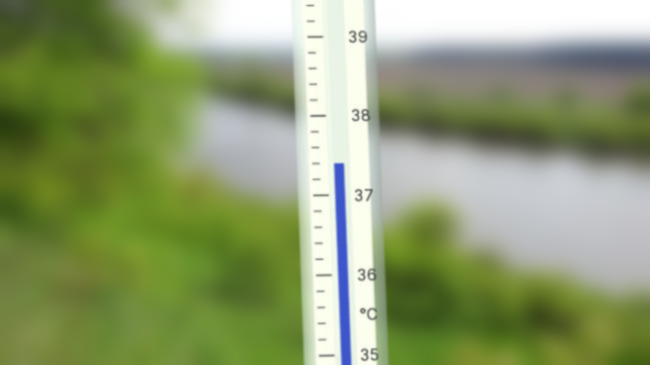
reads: 37.4
